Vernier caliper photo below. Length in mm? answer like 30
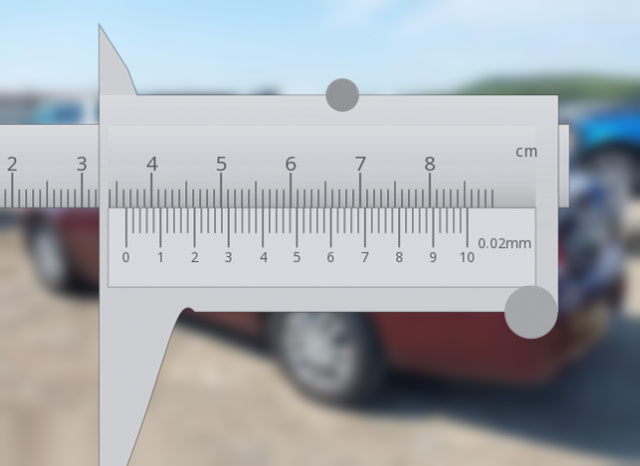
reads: 36.4
